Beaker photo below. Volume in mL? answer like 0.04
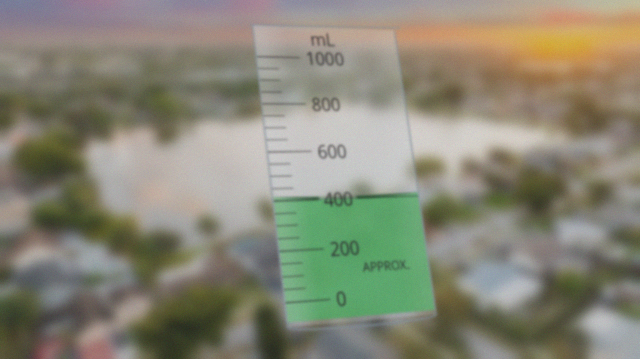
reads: 400
